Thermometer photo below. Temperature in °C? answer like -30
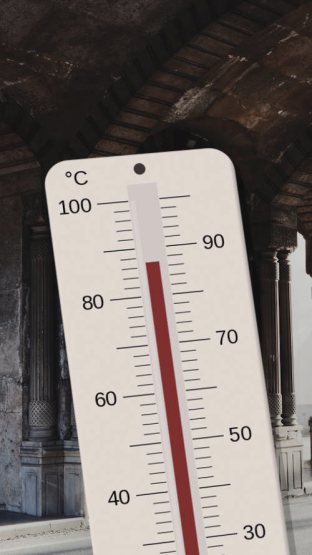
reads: 87
